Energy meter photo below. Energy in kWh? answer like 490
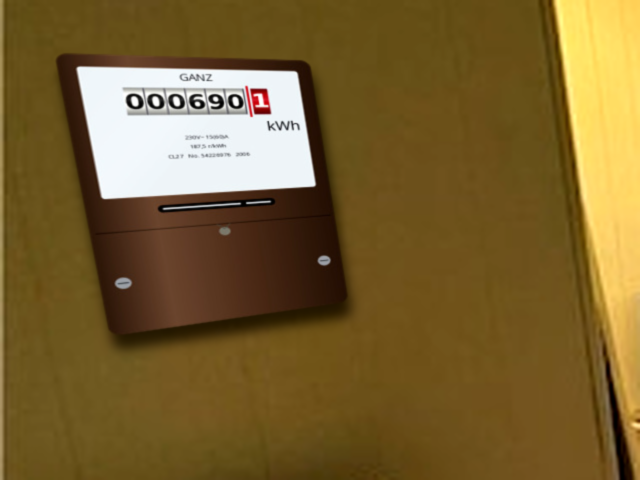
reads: 690.1
